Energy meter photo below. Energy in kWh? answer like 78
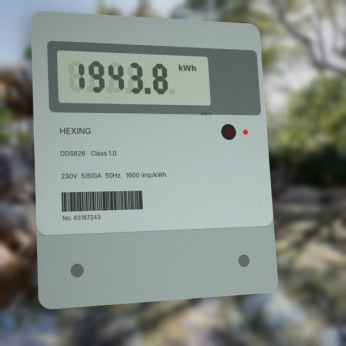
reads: 1943.8
